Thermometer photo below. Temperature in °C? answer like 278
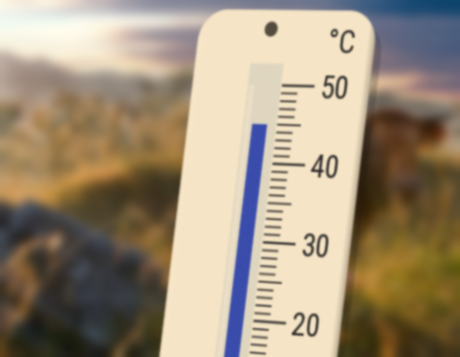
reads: 45
